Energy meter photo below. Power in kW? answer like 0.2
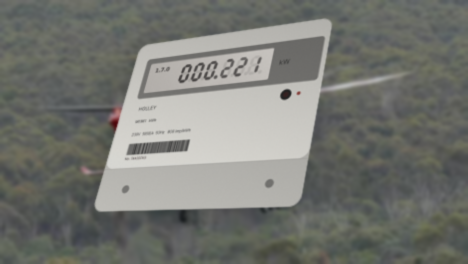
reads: 0.221
